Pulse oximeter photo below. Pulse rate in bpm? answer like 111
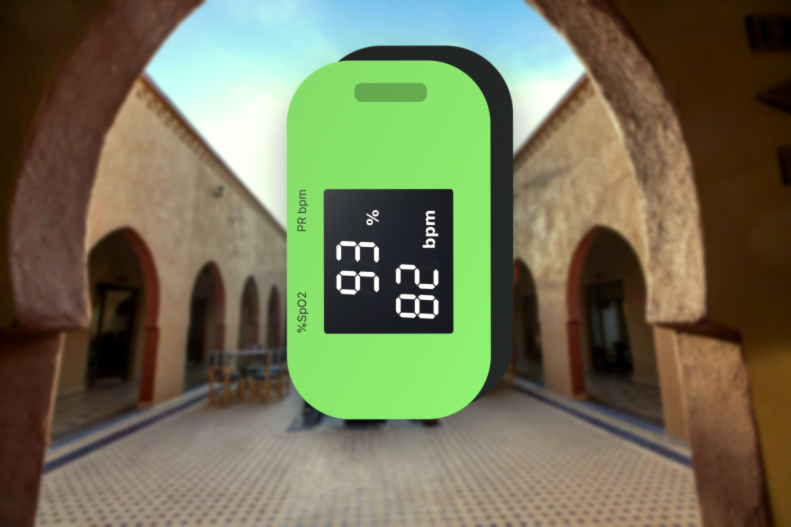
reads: 82
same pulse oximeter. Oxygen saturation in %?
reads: 93
